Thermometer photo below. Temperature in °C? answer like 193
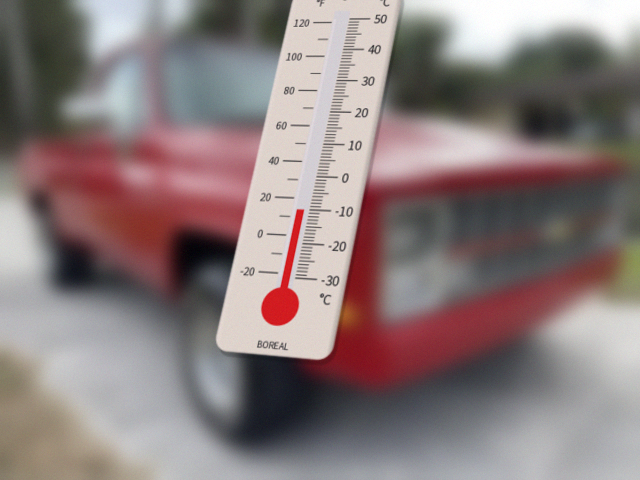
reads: -10
